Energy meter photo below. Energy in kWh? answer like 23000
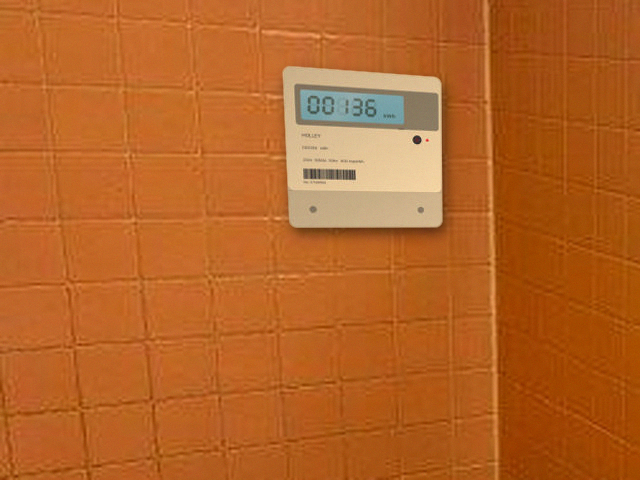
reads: 136
